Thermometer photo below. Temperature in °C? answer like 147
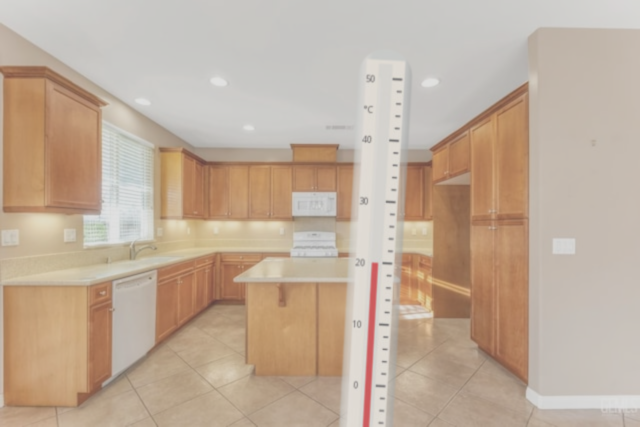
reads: 20
